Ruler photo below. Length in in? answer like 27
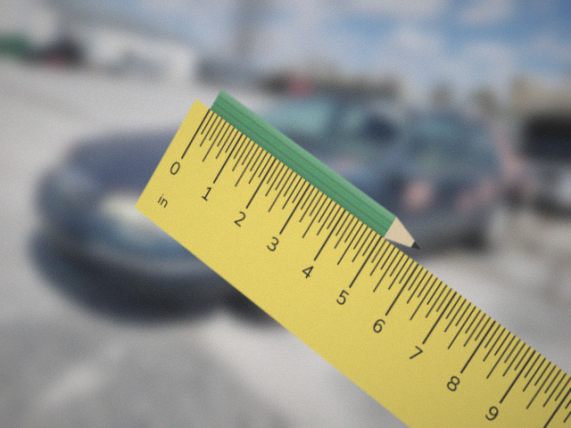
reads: 5.875
